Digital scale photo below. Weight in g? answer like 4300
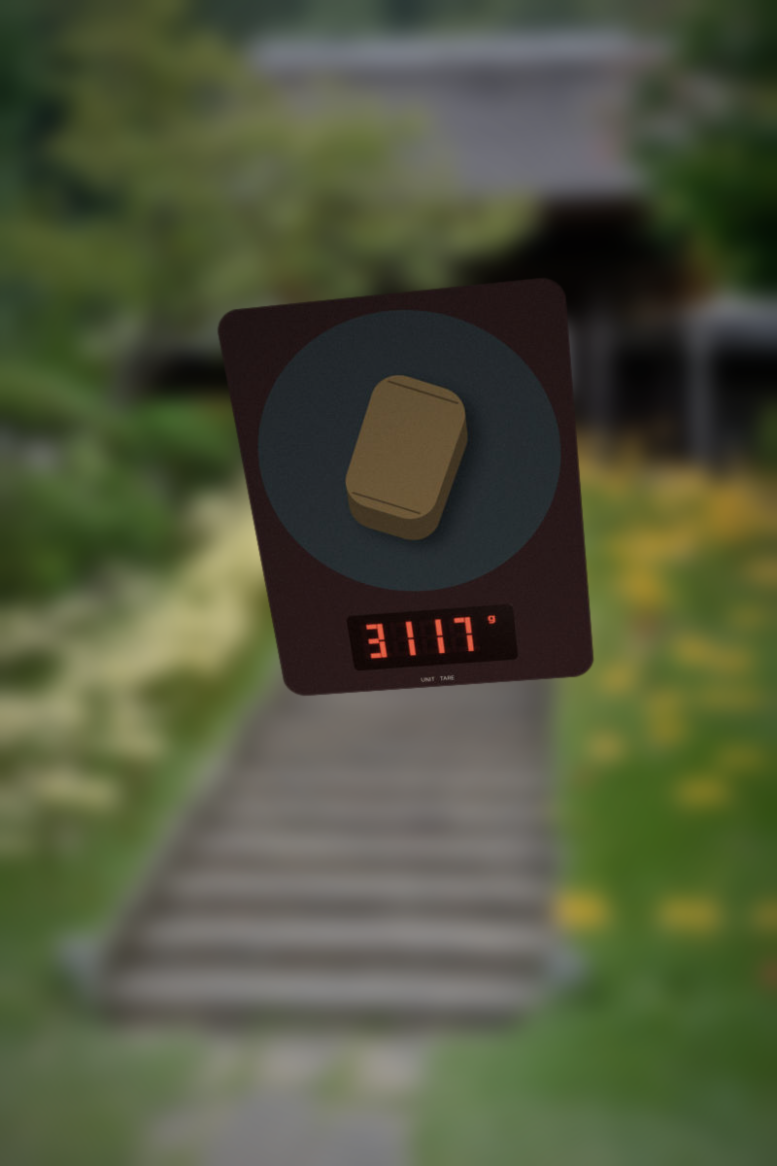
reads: 3117
